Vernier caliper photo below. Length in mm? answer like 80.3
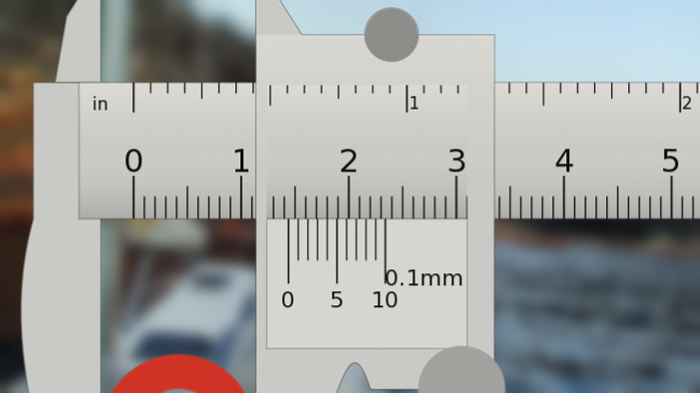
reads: 14.4
